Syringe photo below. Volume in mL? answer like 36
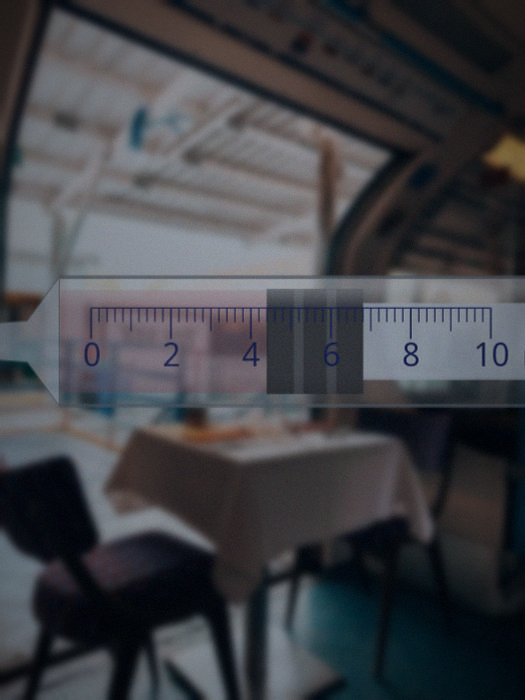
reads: 4.4
